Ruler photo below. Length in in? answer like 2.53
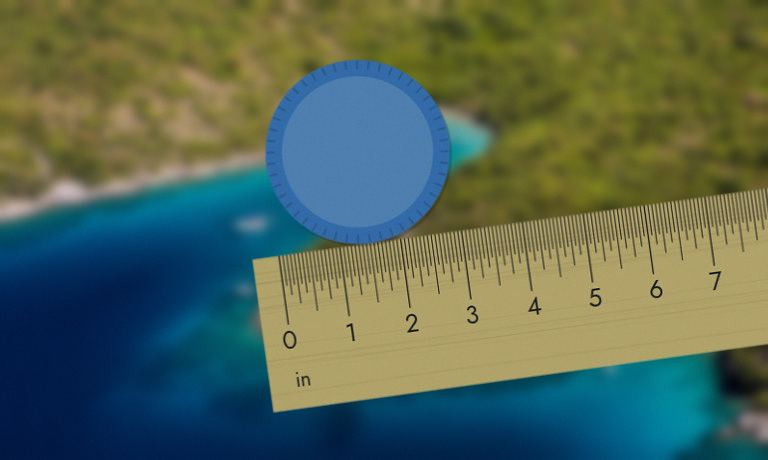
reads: 3
